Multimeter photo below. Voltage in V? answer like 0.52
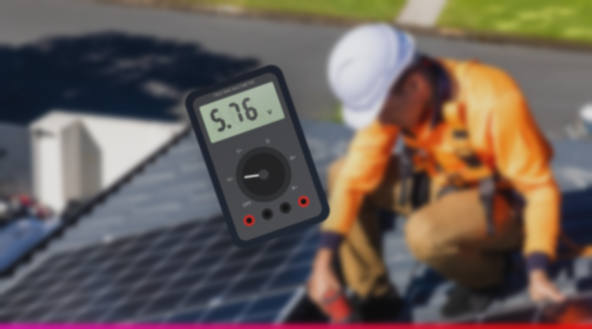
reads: 5.76
